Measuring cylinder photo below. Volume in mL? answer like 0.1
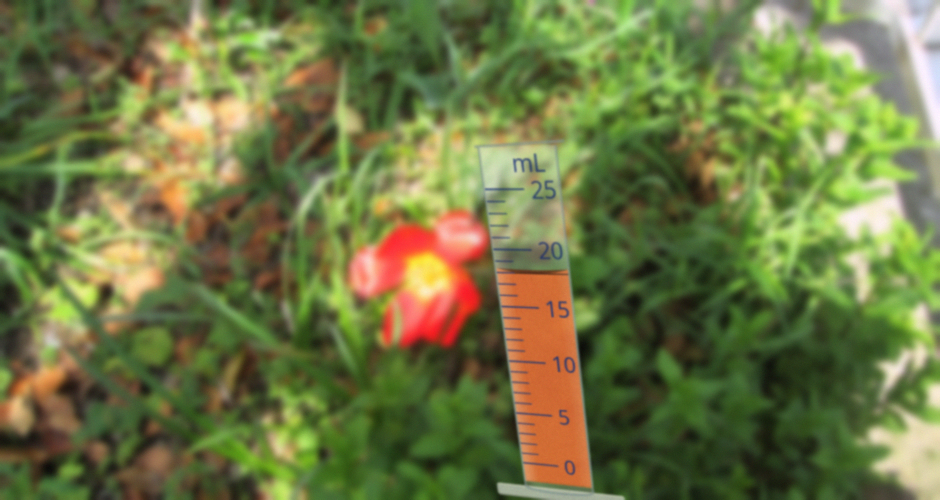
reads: 18
